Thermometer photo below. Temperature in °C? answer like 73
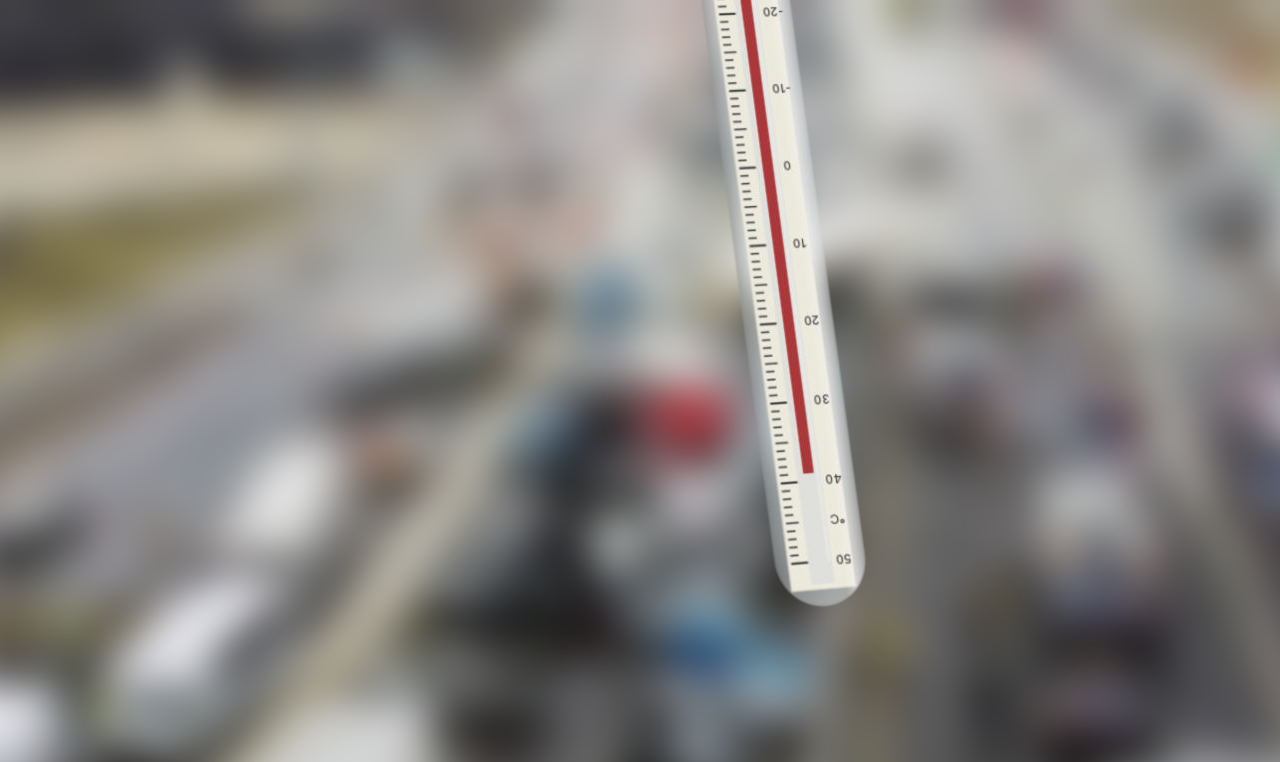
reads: 39
